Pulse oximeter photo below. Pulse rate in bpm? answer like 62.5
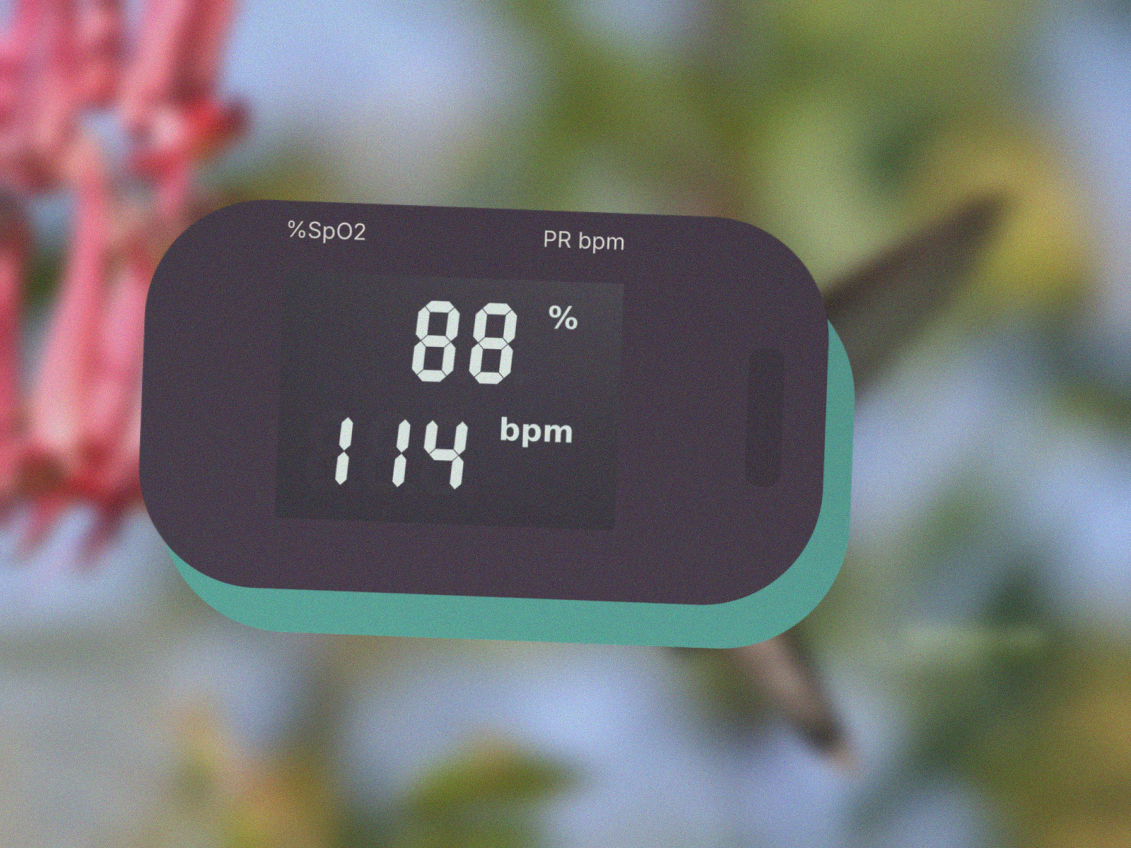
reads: 114
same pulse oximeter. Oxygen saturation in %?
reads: 88
